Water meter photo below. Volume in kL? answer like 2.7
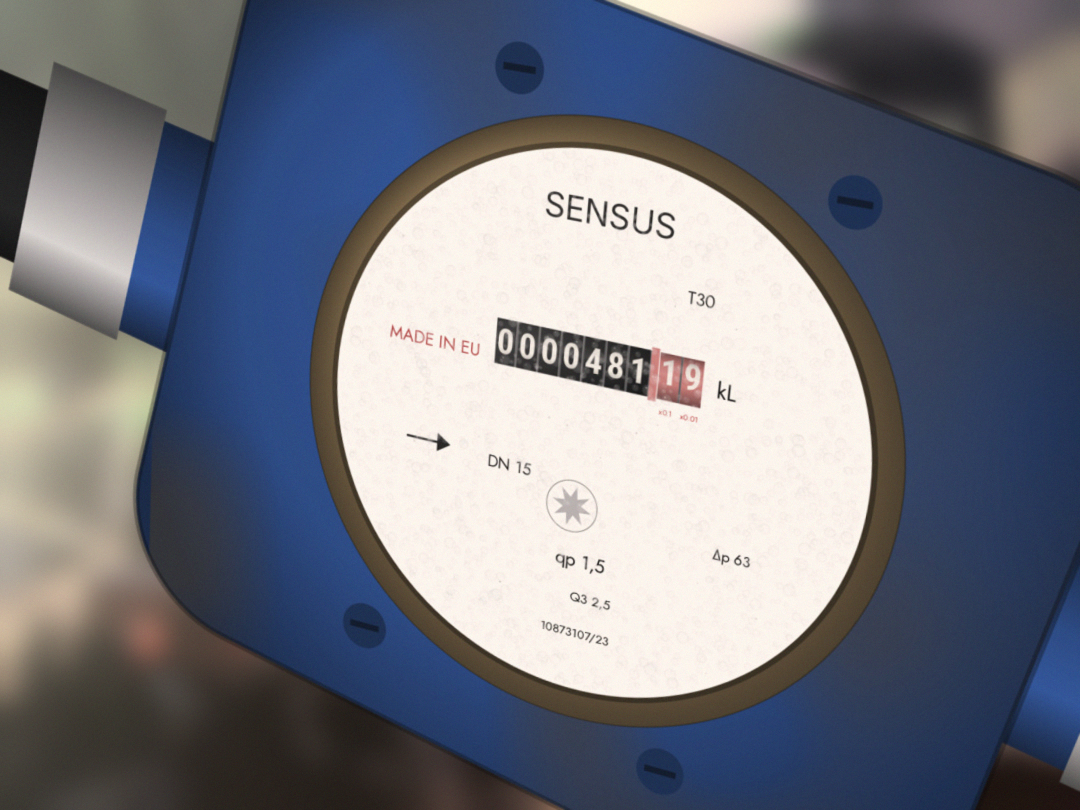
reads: 481.19
